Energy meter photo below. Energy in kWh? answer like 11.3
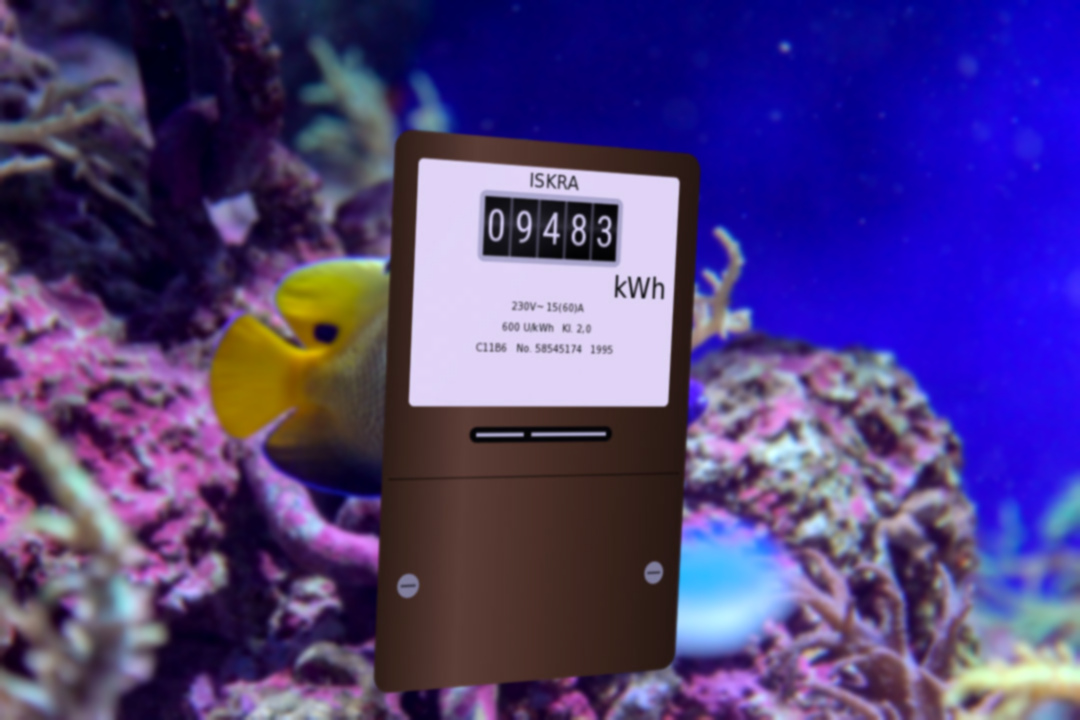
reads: 9483
